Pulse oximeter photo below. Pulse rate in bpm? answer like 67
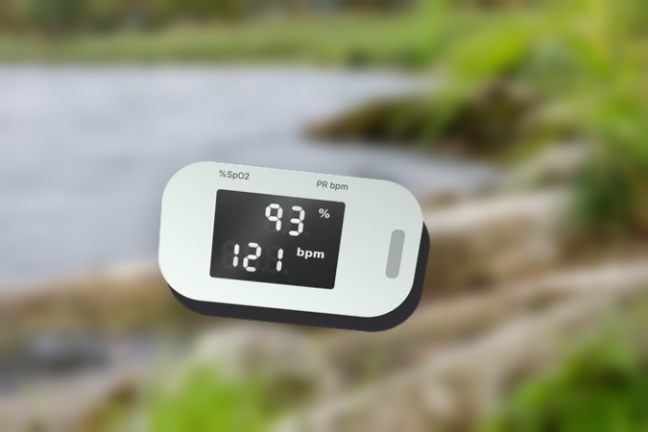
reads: 121
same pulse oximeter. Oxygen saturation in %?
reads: 93
